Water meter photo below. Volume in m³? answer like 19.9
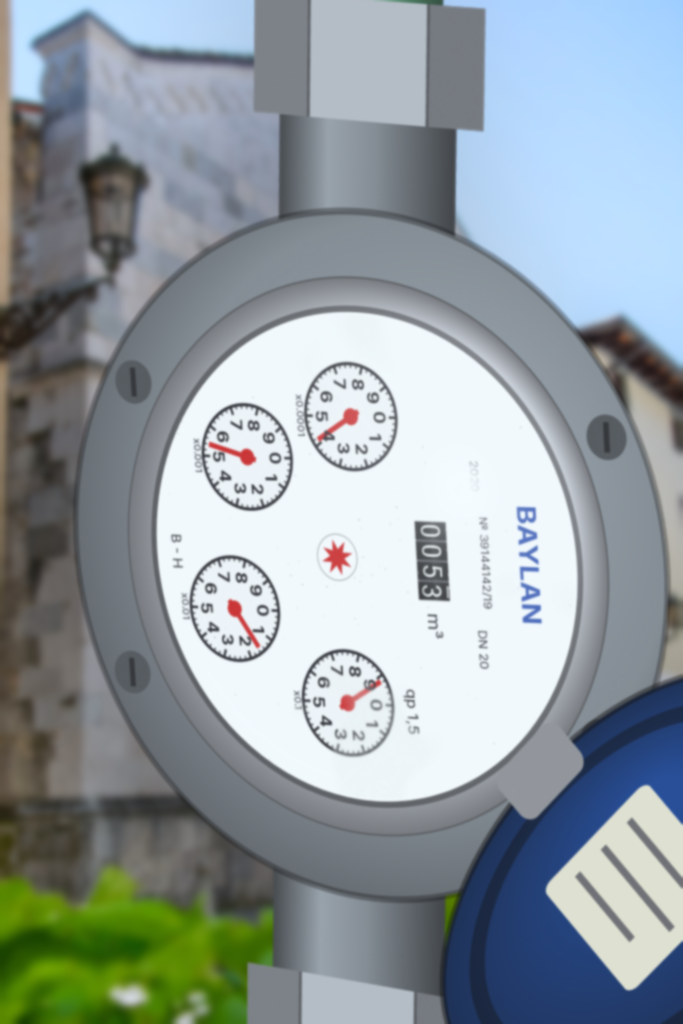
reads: 52.9154
